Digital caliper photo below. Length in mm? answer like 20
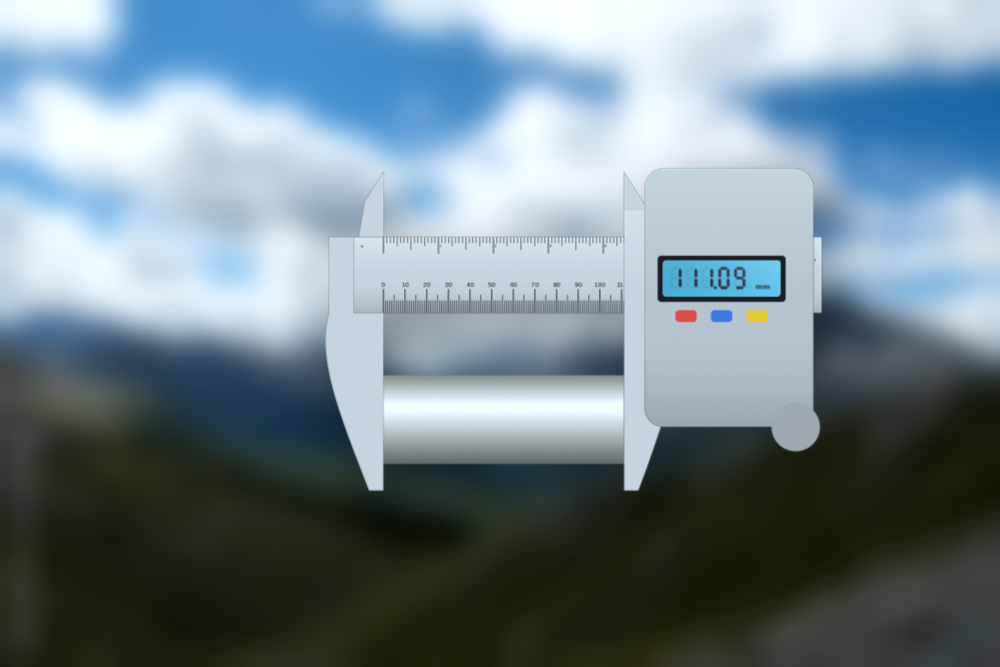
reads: 111.09
